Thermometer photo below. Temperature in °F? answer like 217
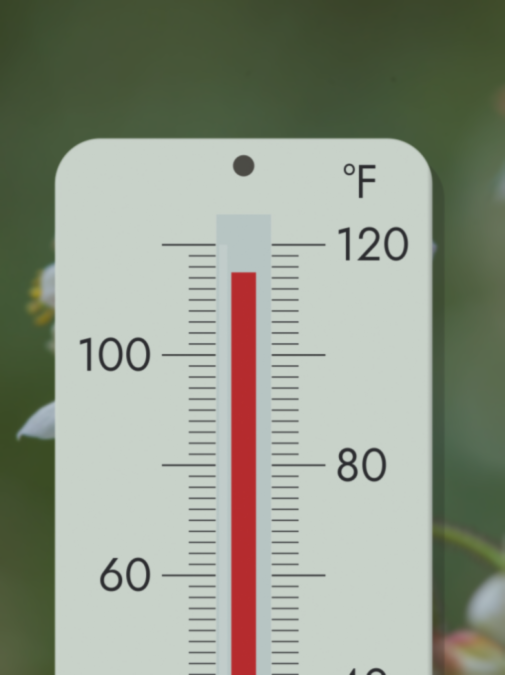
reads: 115
